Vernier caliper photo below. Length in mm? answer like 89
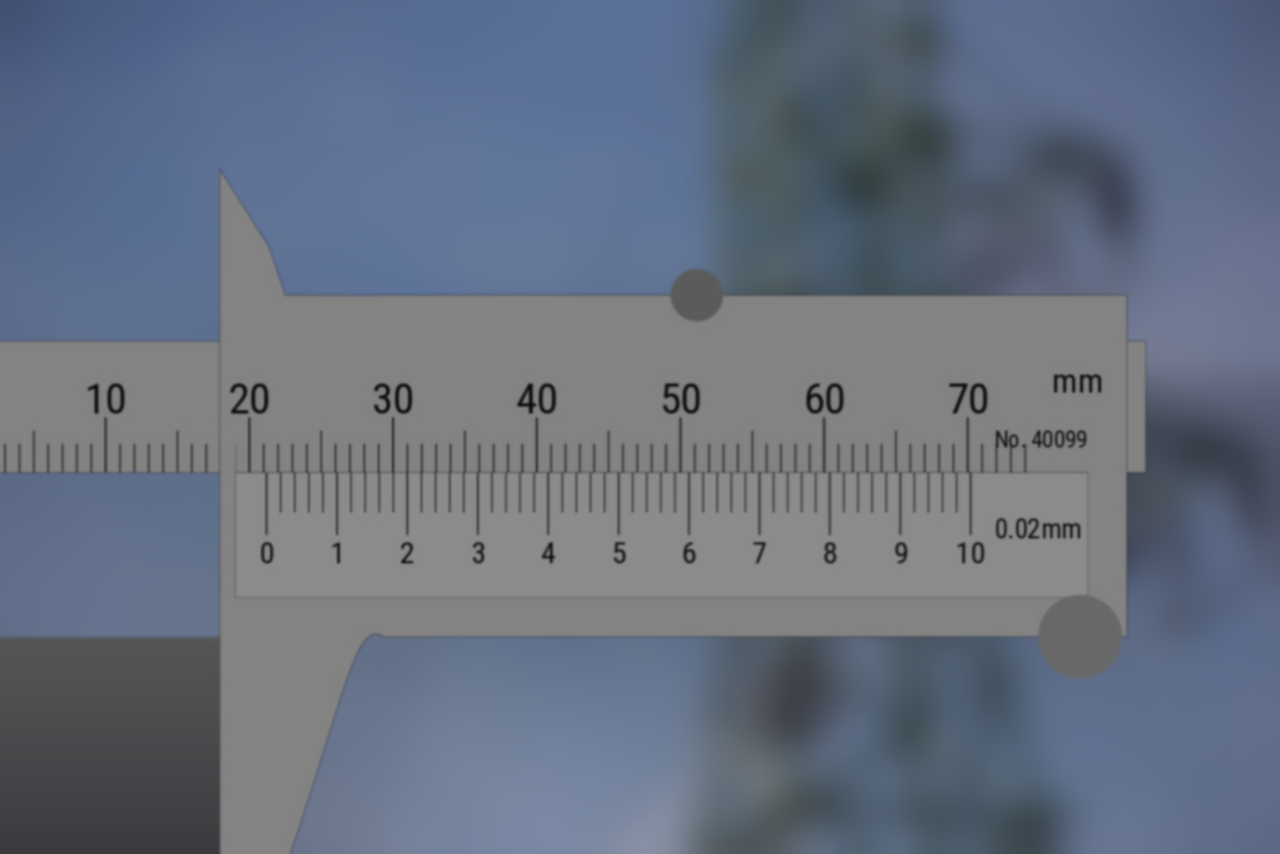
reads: 21.2
